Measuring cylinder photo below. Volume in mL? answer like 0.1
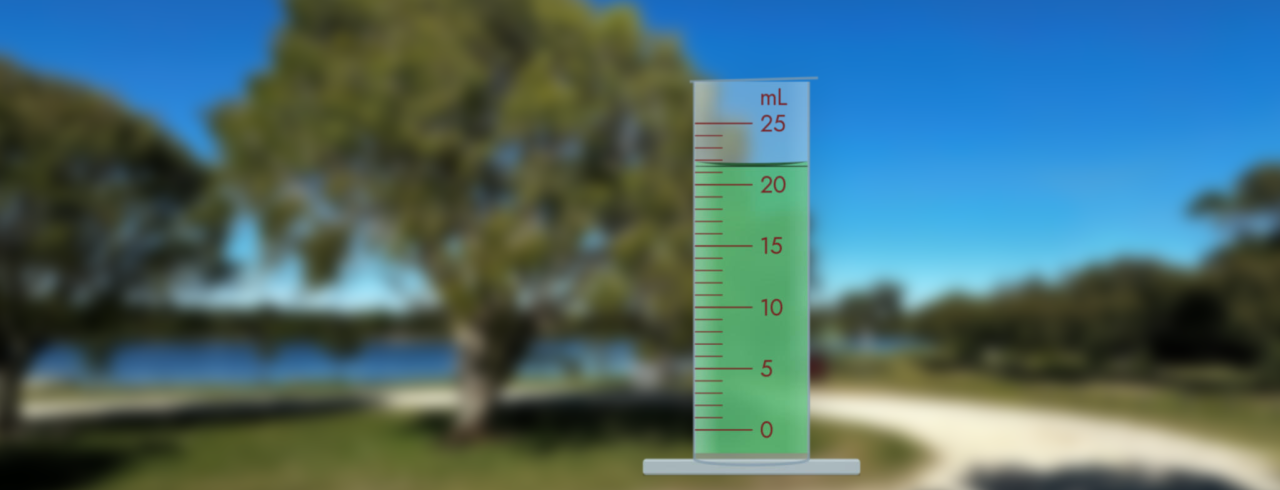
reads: 21.5
